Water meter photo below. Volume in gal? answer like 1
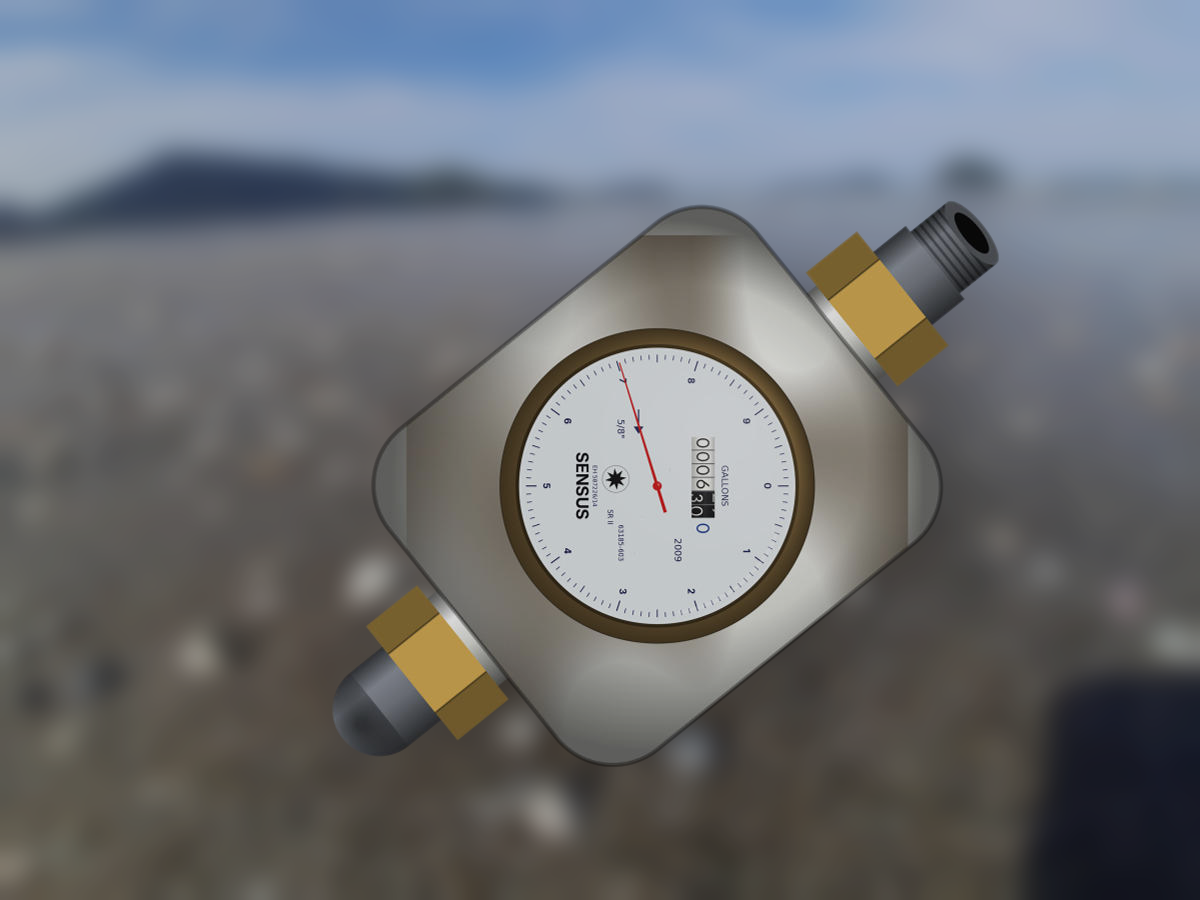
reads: 6297.0
